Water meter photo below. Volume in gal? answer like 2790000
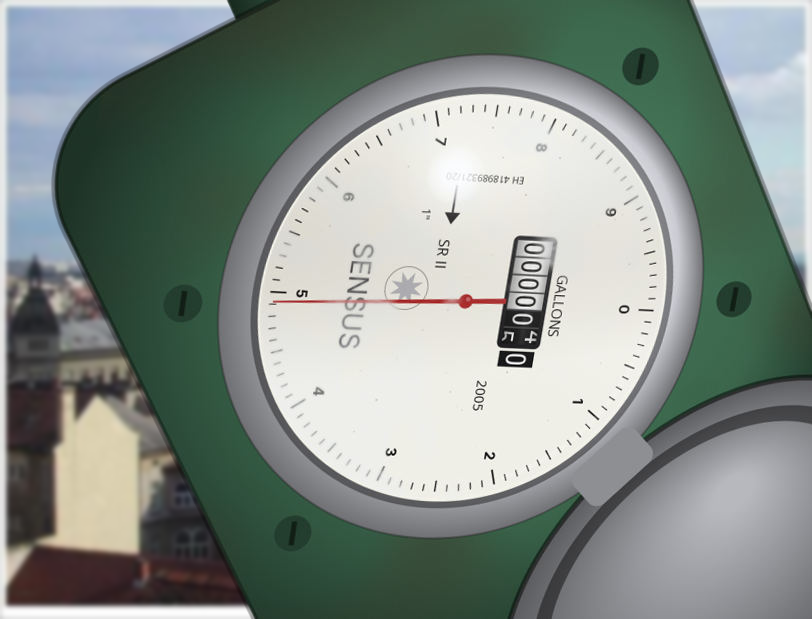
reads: 44.9
